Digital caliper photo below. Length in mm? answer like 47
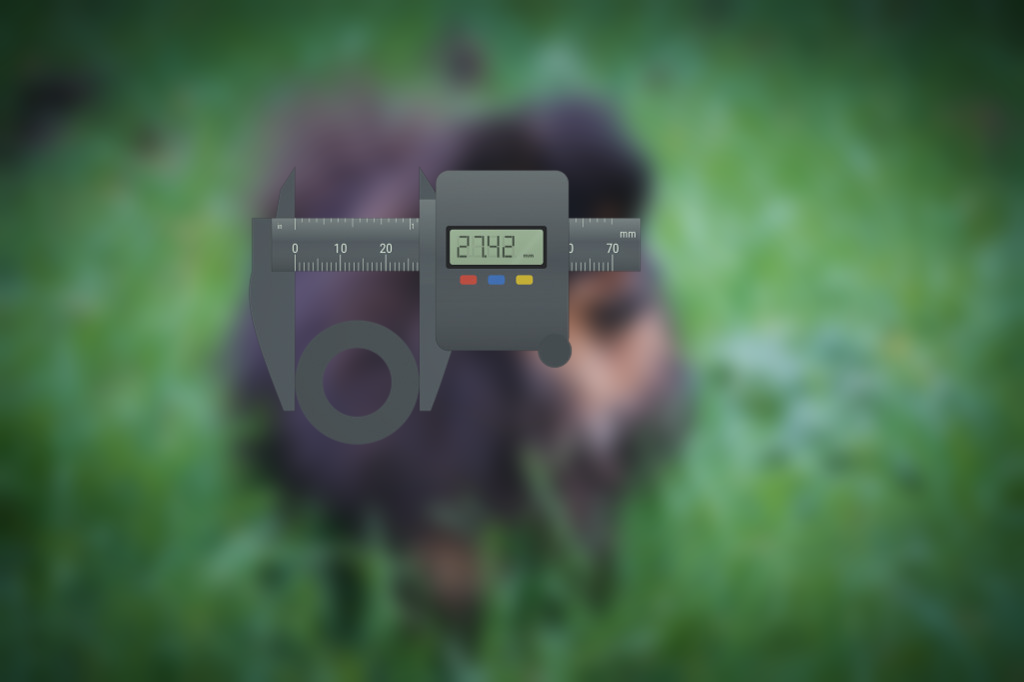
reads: 27.42
